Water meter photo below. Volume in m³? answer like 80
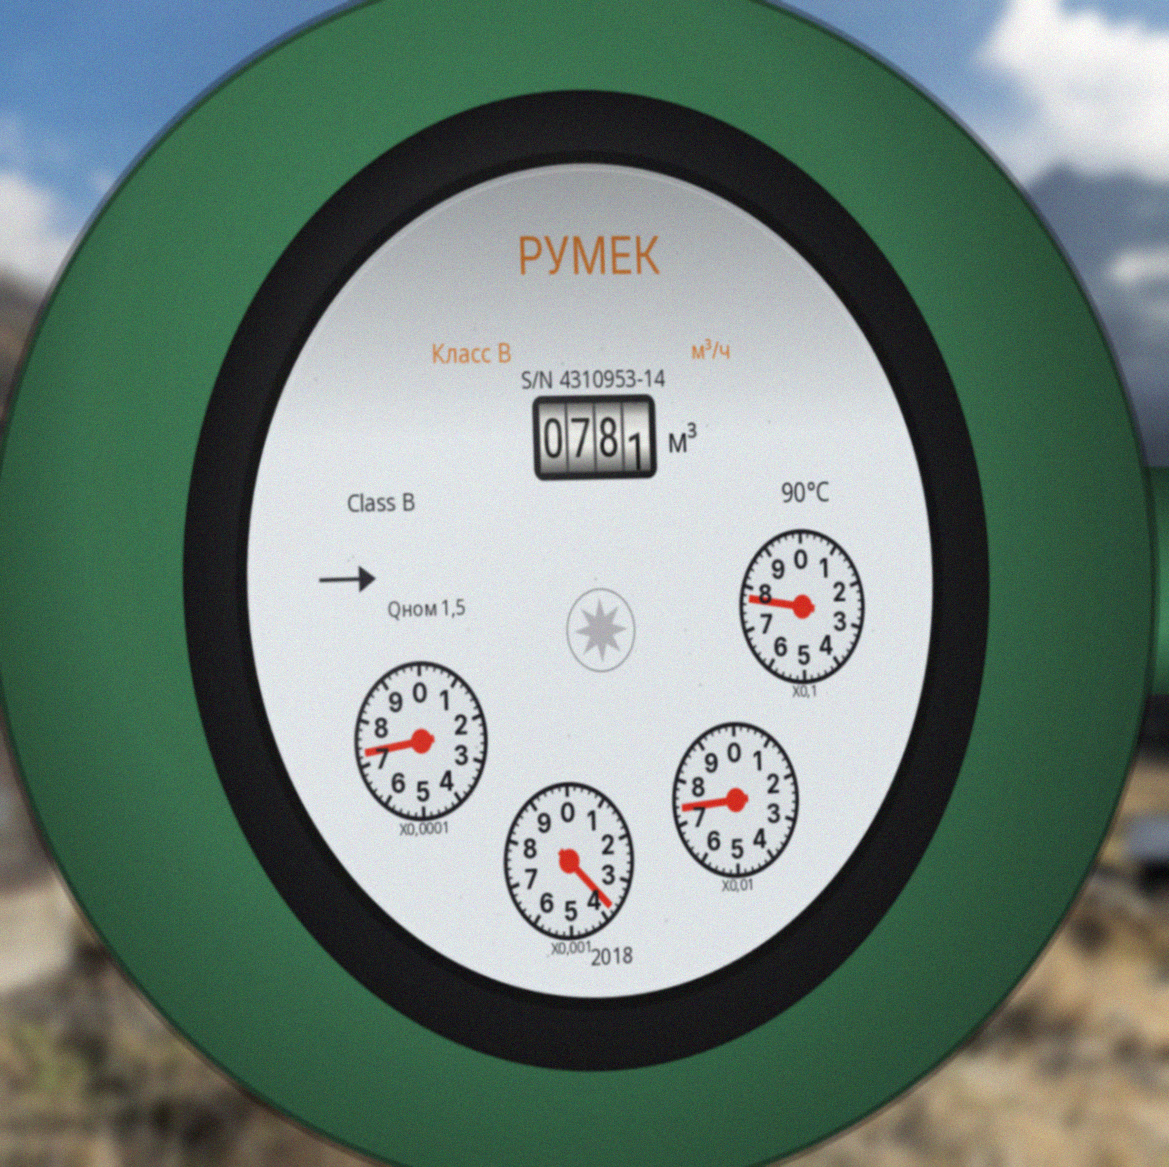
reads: 780.7737
